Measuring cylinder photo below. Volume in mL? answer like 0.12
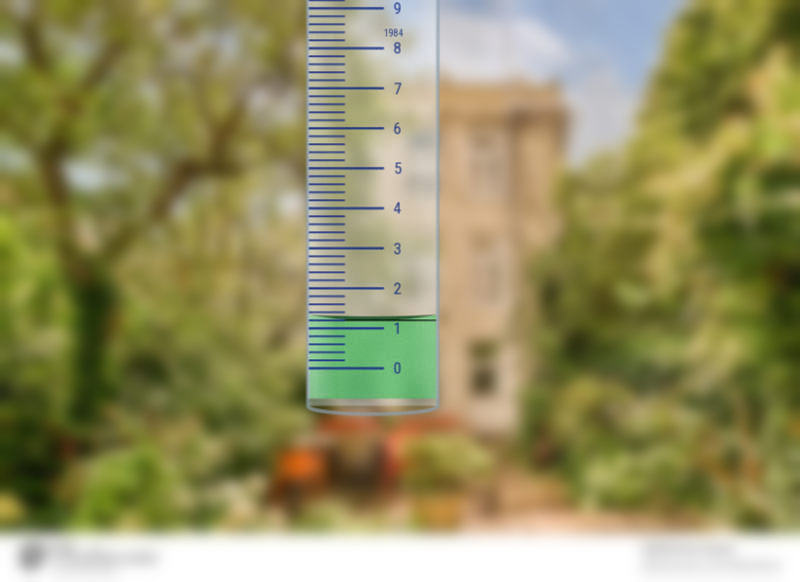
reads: 1.2
